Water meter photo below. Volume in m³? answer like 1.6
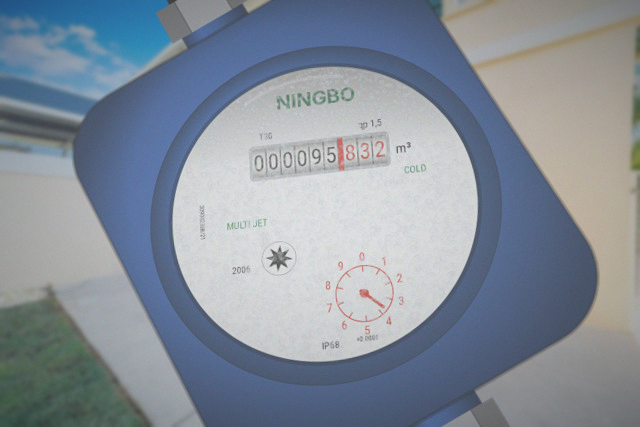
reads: 95.8323
